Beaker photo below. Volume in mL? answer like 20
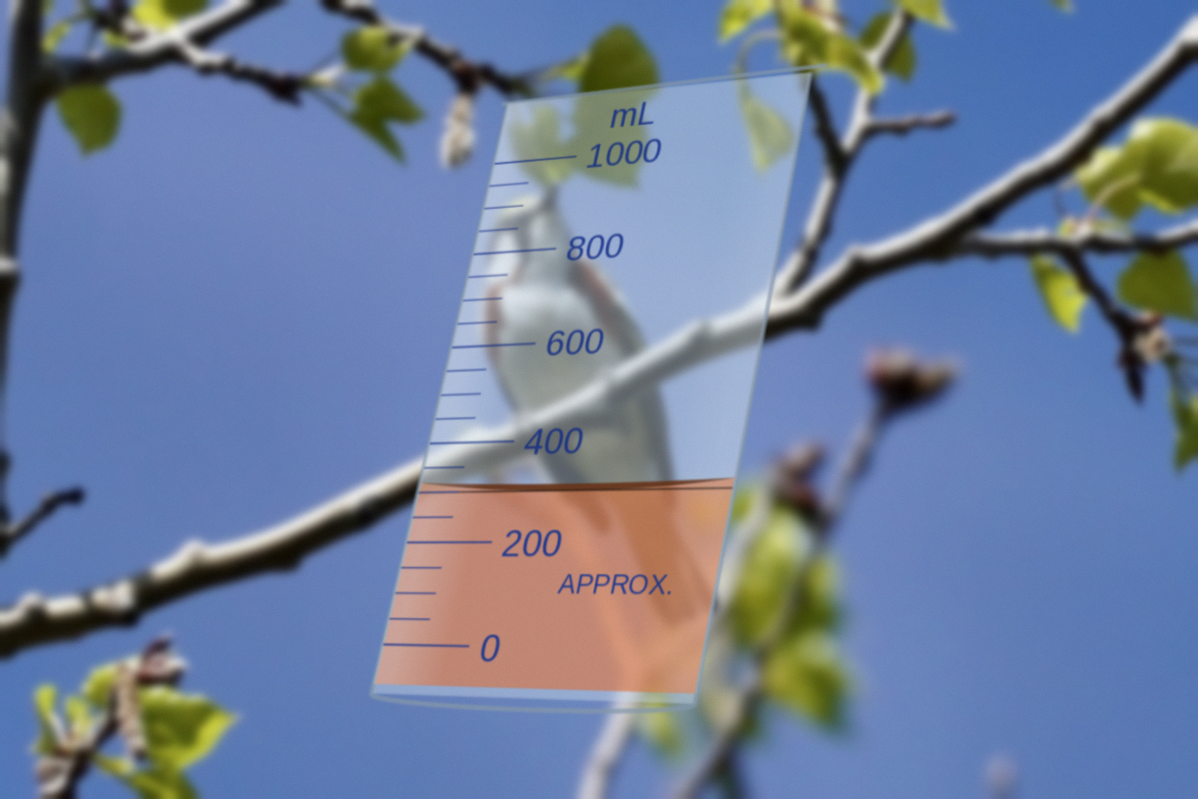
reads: 300
